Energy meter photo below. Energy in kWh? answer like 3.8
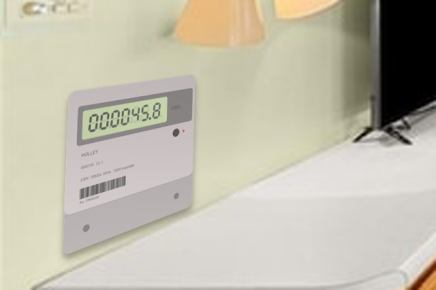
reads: 45.8
